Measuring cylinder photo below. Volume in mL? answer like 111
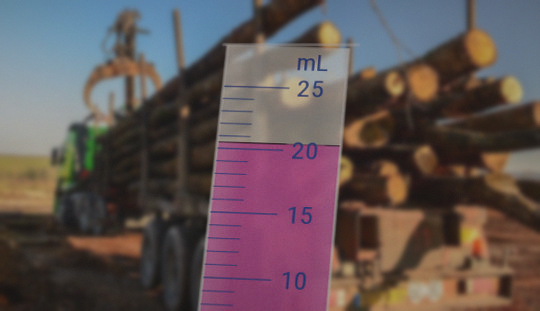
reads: 20.5
